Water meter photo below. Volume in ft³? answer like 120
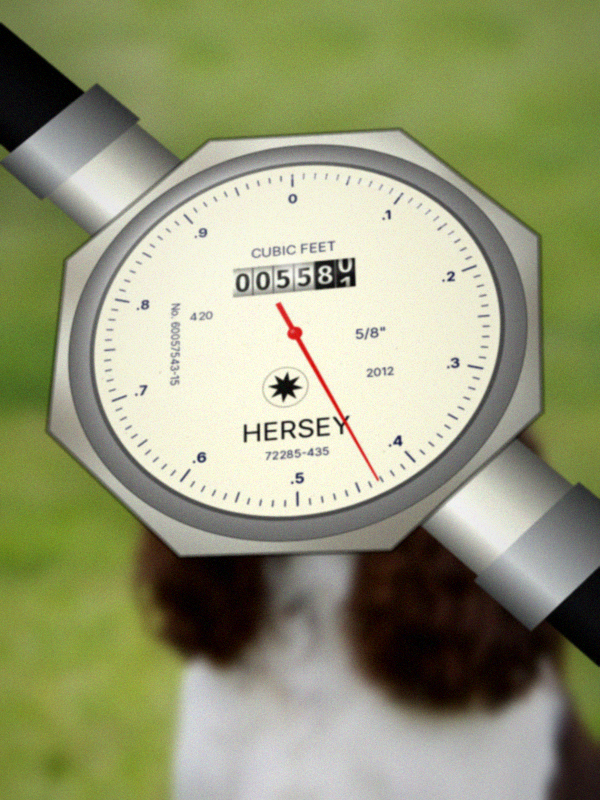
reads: 5580.43
